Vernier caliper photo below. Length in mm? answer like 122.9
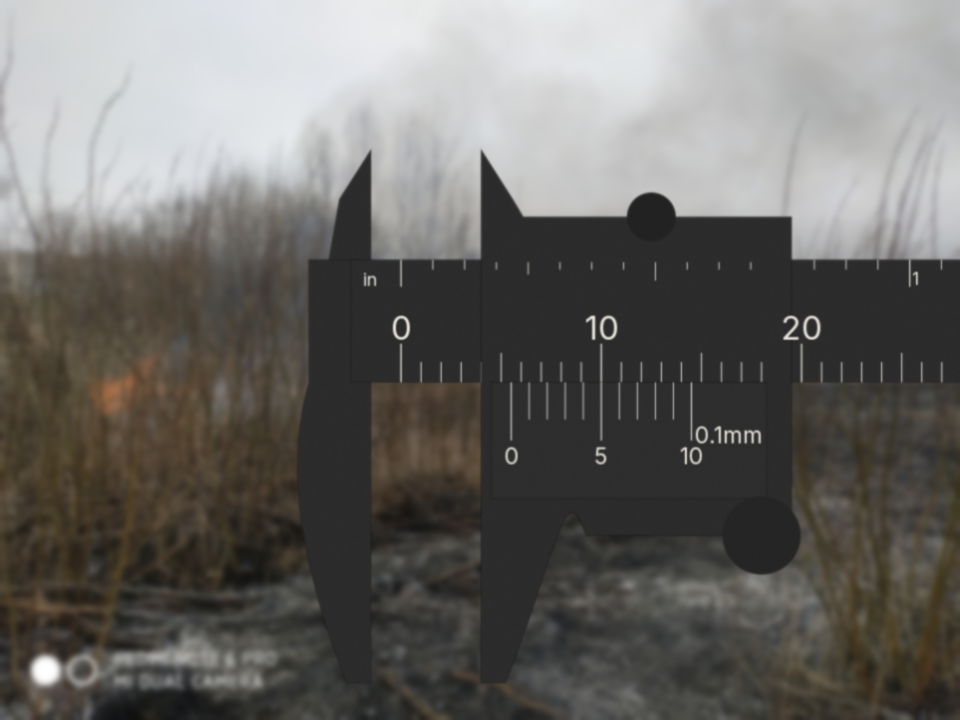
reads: 5.5
